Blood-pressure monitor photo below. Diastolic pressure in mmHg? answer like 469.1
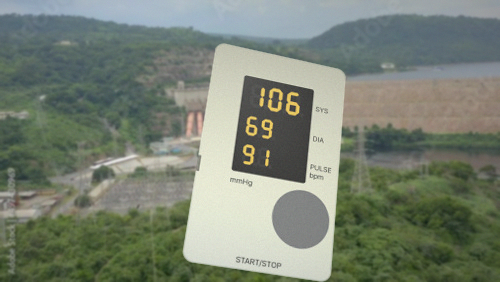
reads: 69
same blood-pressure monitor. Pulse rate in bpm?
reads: 91
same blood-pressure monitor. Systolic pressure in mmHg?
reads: 106
